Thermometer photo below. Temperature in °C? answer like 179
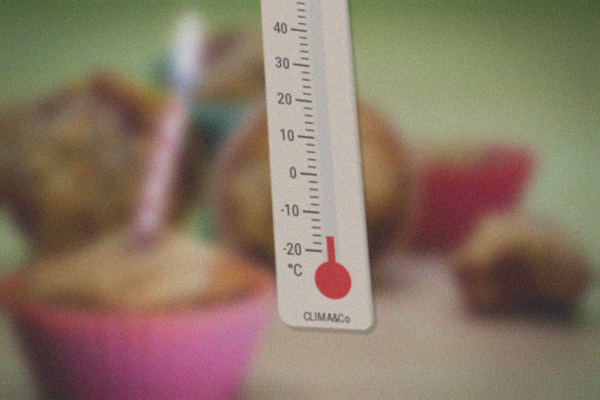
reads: -16
